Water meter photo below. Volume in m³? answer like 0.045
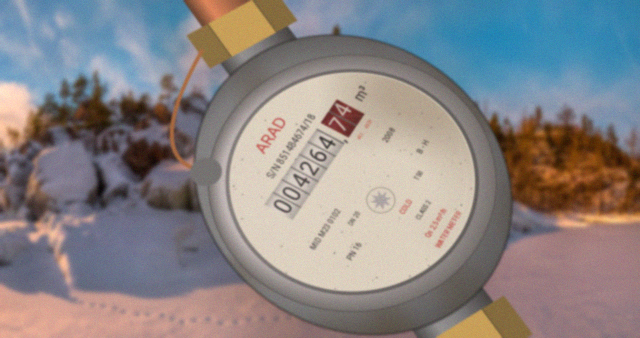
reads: 4264.74
